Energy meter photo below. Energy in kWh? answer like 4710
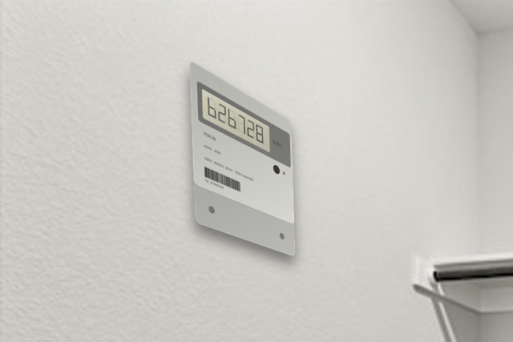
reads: 626728
